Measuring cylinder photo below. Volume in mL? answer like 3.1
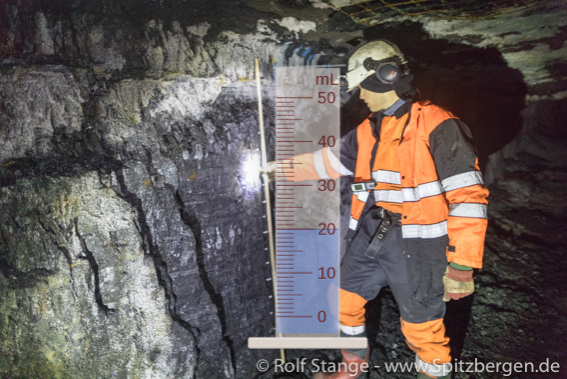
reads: 20
